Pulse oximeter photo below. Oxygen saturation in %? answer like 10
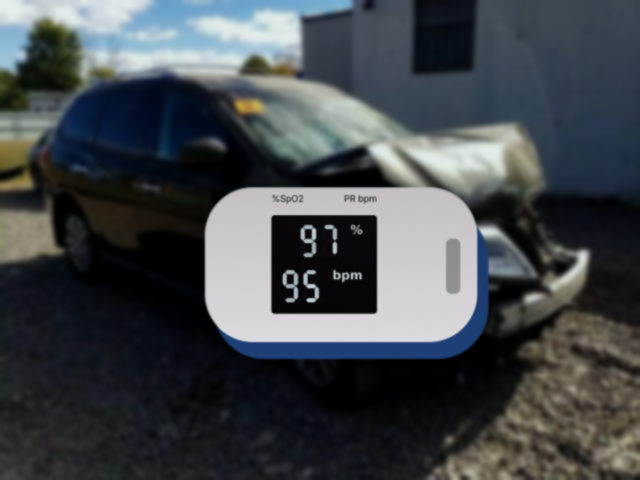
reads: 97
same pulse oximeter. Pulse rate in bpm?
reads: 95
